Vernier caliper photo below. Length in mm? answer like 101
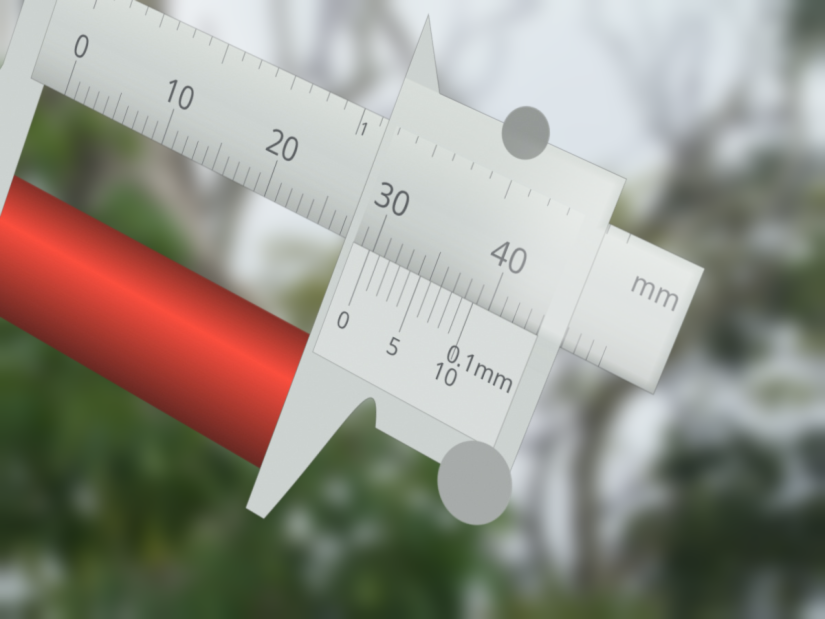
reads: 29.7
